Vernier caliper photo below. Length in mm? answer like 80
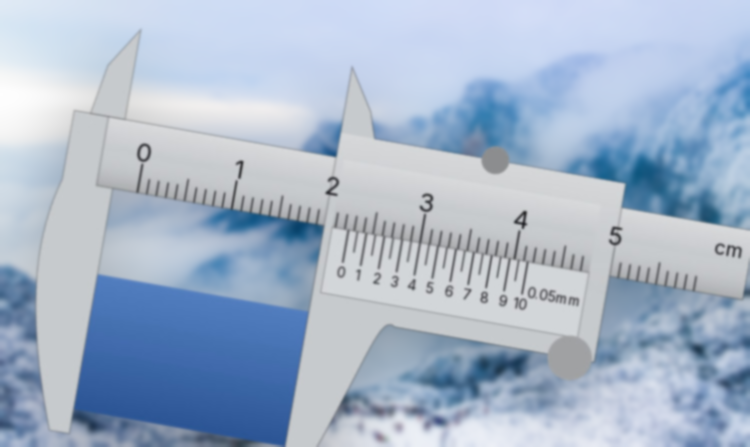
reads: 22.4
